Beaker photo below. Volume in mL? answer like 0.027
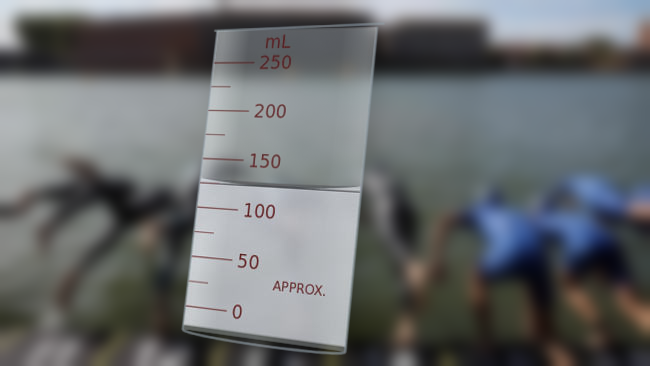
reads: 125
